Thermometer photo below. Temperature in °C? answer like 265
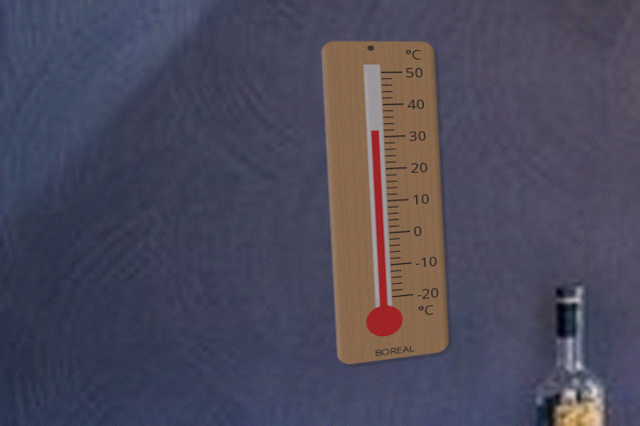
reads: 32
